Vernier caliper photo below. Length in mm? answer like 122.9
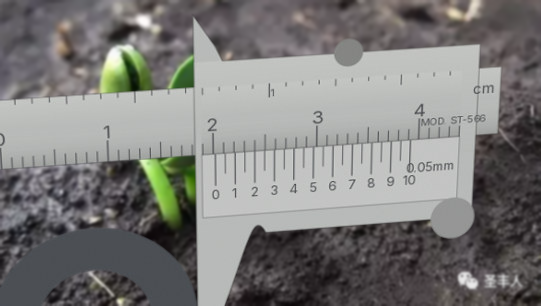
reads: 20.2
